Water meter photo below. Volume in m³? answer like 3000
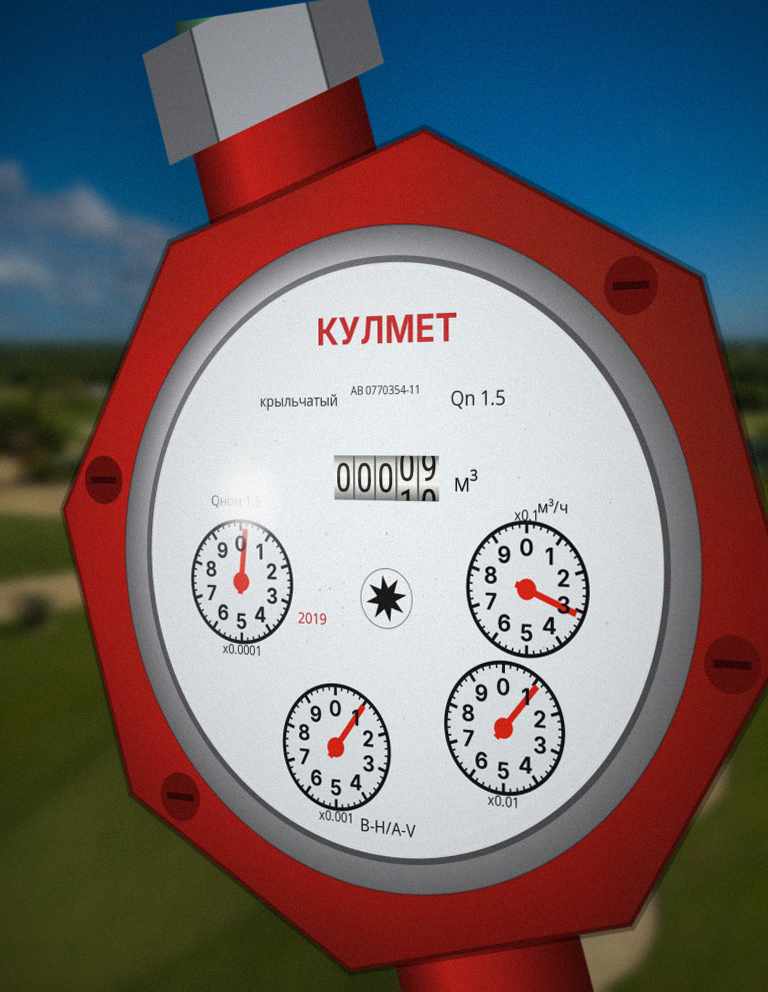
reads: 9.3110
